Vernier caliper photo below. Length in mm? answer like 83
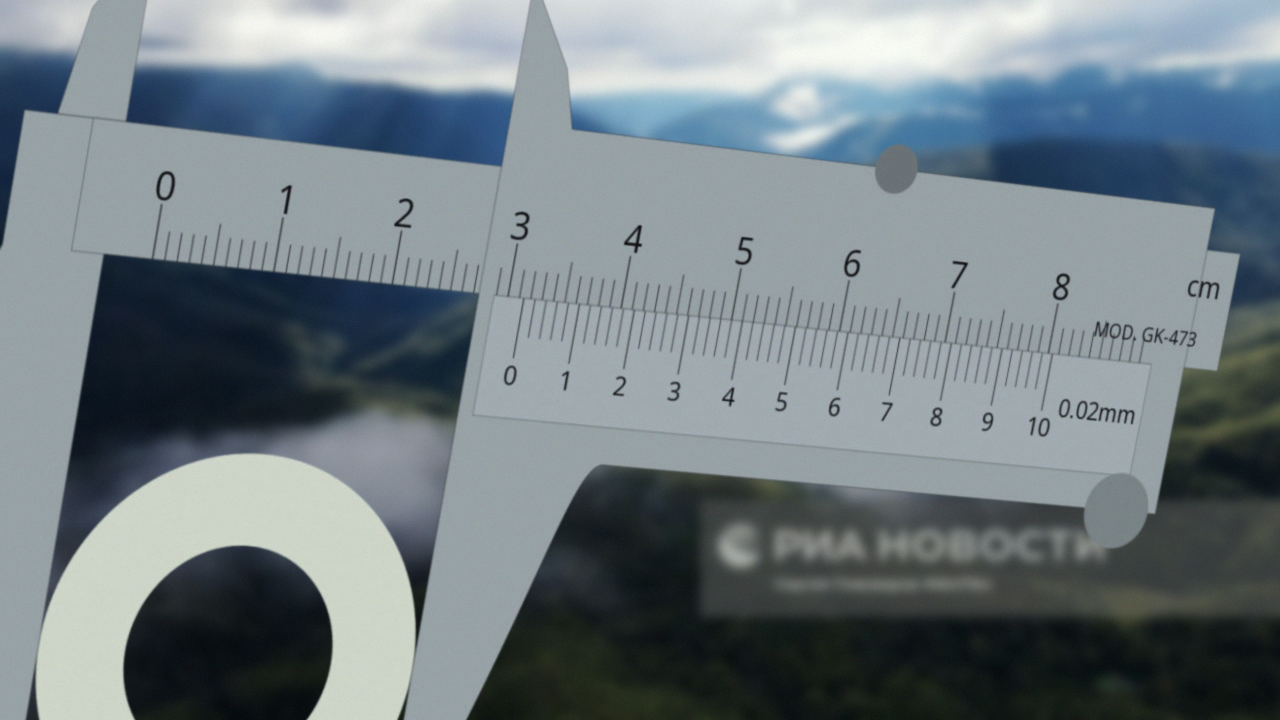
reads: 31.4
